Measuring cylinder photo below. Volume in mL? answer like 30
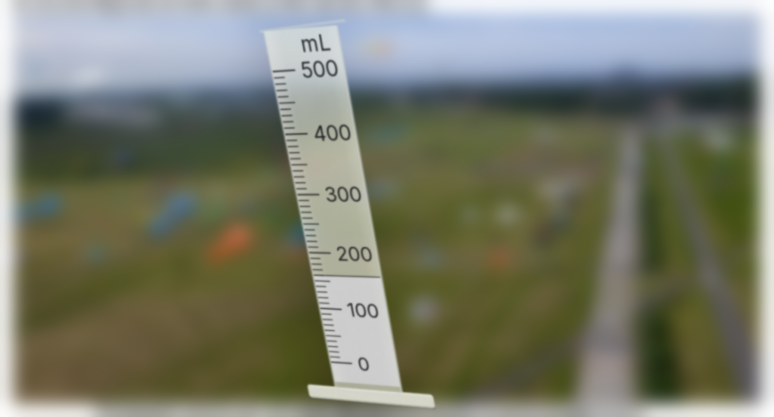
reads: 160
